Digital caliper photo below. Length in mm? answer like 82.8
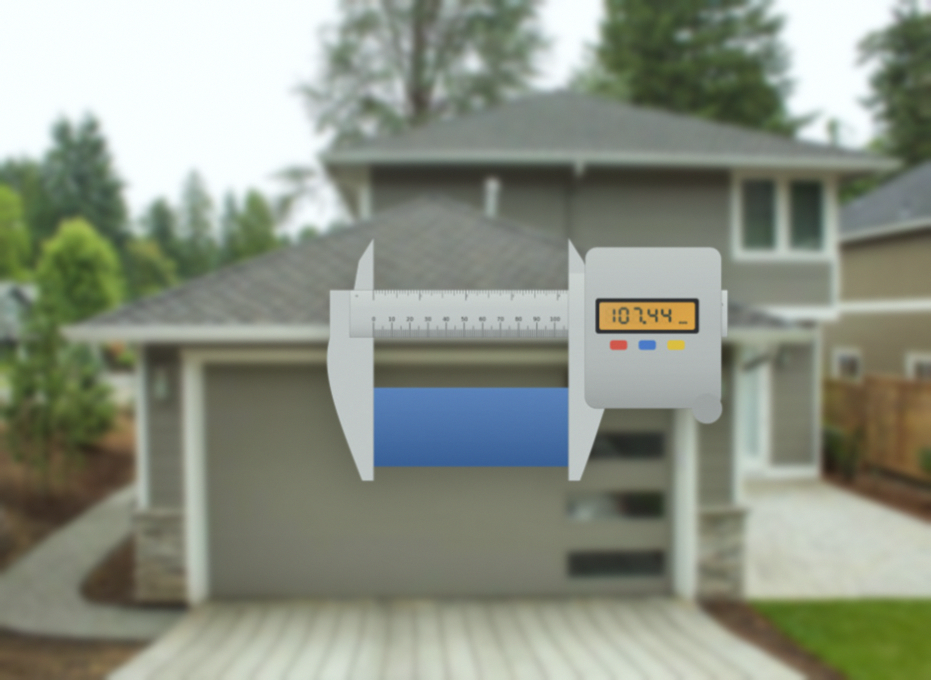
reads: 107.44
